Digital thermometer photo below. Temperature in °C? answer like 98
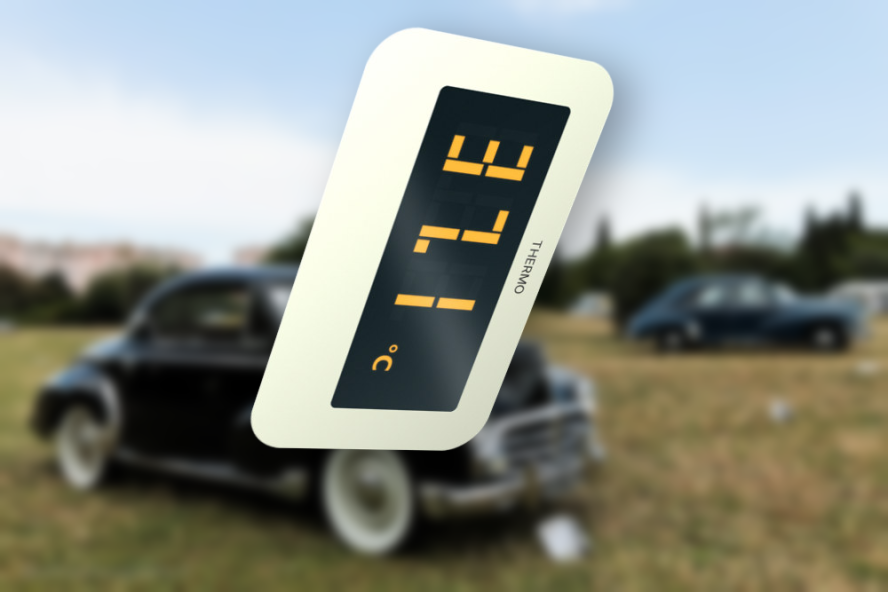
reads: 37.1
